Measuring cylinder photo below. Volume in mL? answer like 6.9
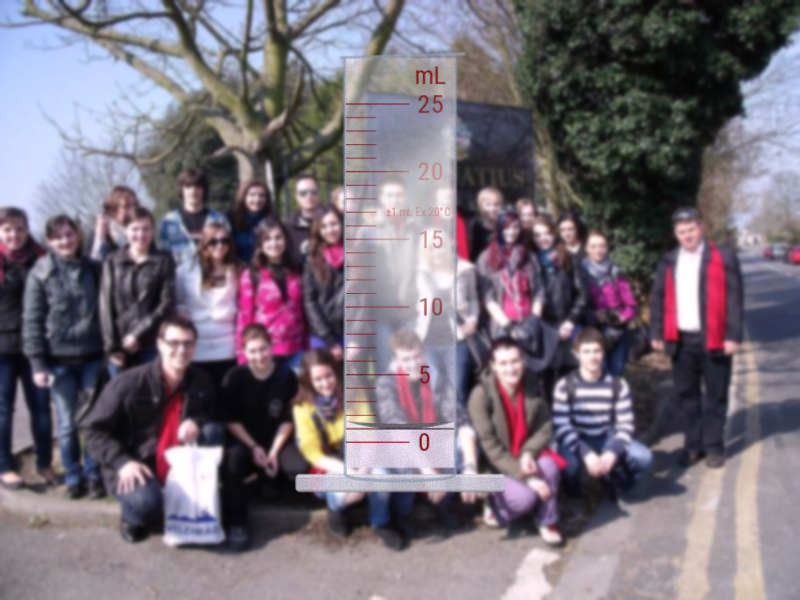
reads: 1
